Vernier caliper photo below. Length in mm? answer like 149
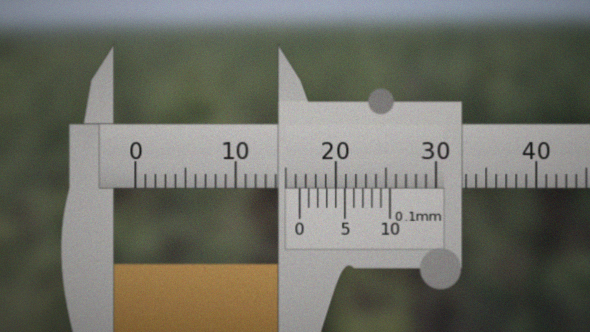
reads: 16.4
